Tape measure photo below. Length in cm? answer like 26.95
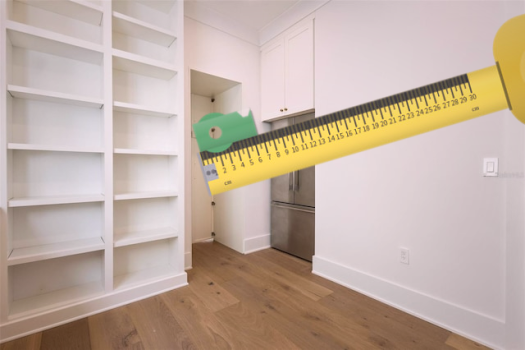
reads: 6.5
